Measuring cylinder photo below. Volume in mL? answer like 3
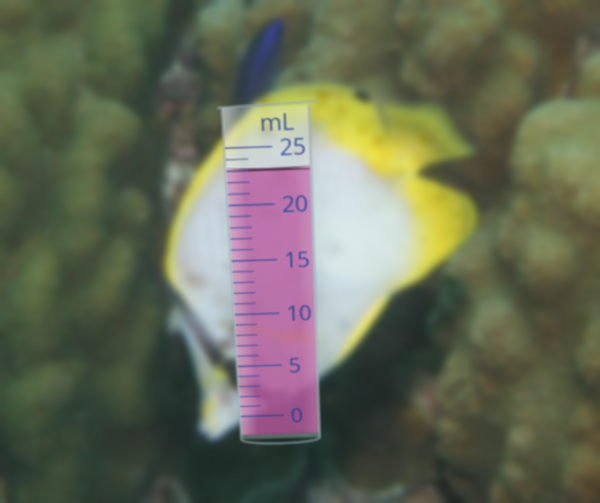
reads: 23
